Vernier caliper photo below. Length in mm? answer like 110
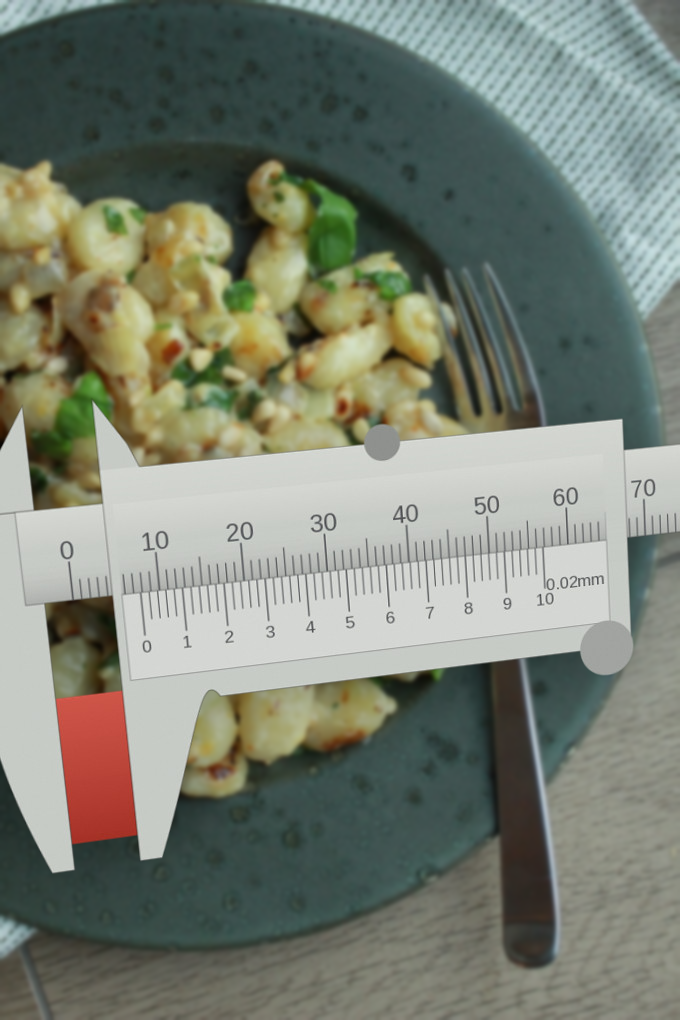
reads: 7.8
